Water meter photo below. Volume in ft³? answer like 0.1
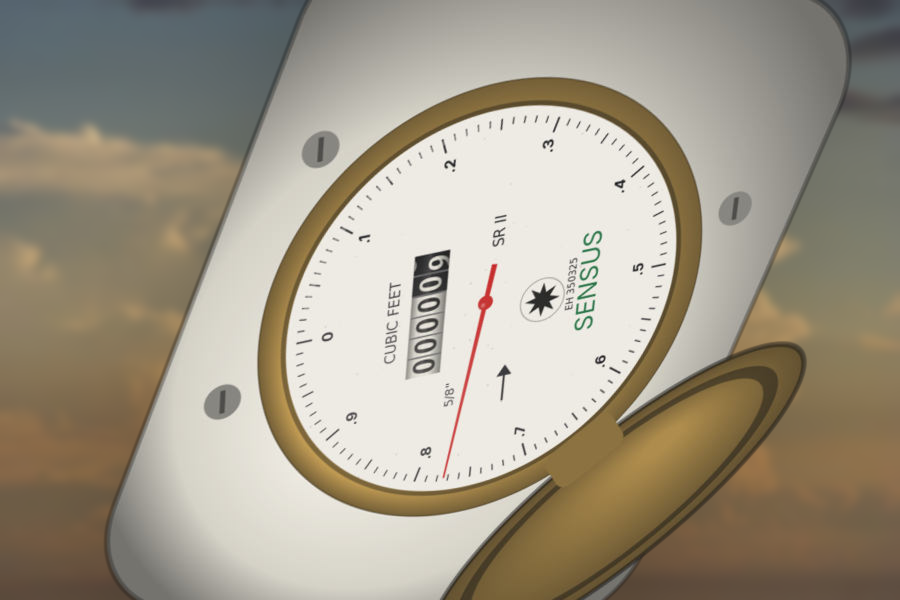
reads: 8.77
